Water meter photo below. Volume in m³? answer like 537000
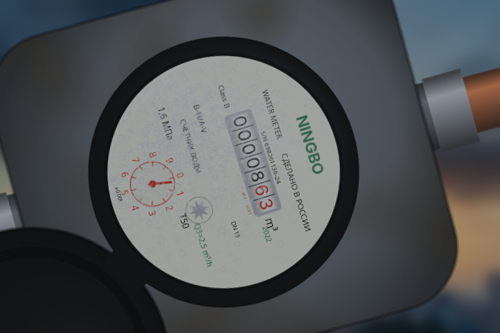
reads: 8.630
